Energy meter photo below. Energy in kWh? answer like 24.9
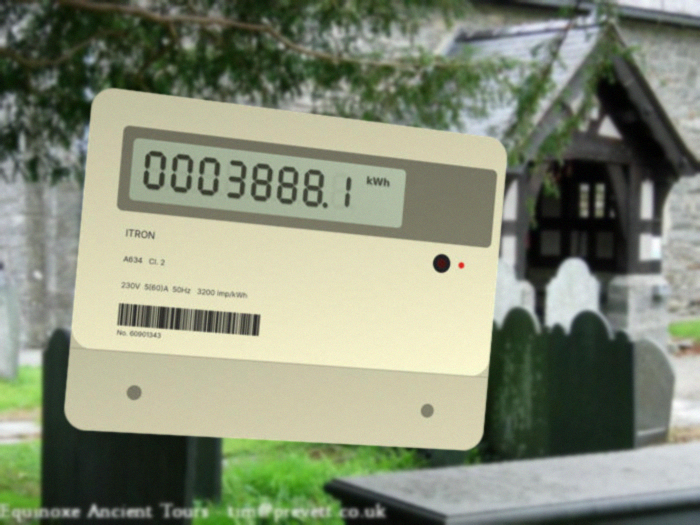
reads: 3888.1
